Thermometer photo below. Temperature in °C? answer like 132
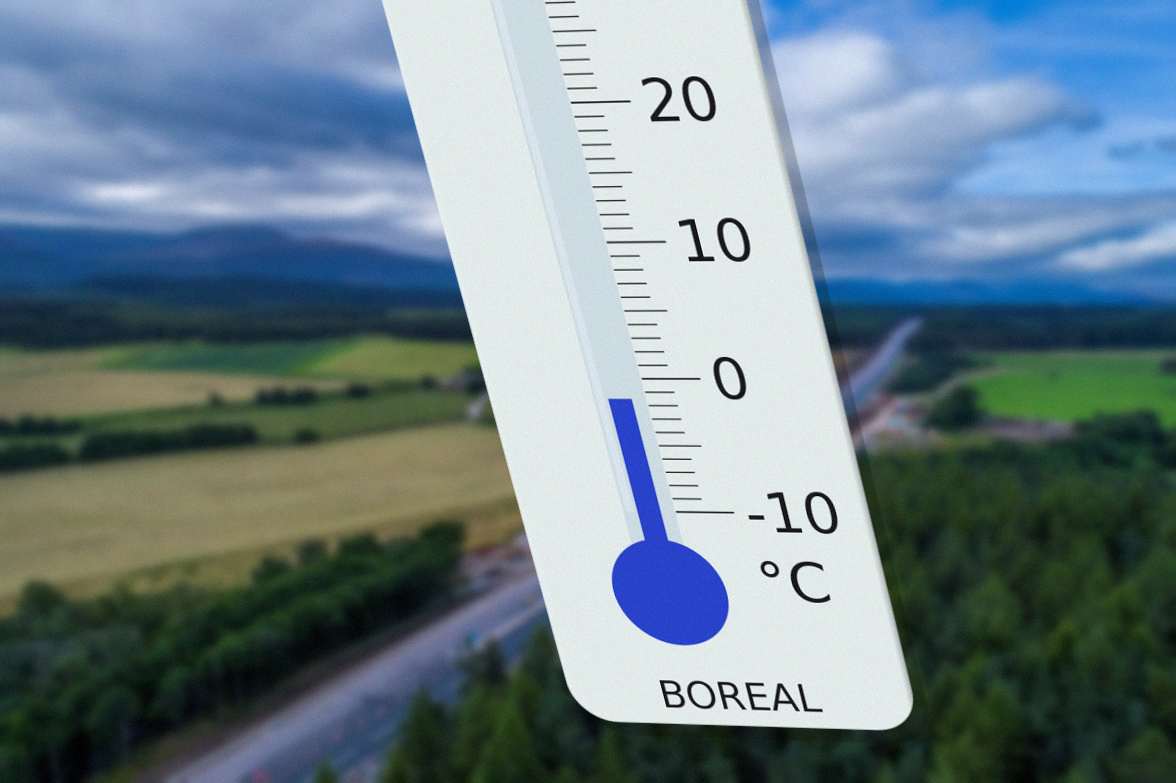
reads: -1.5
